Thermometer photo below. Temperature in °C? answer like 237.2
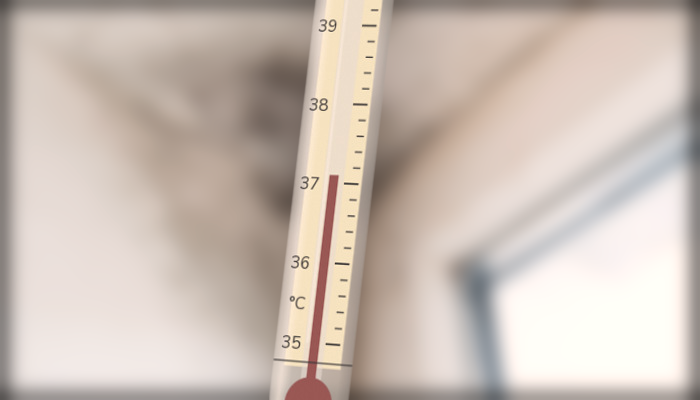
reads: 37.1
